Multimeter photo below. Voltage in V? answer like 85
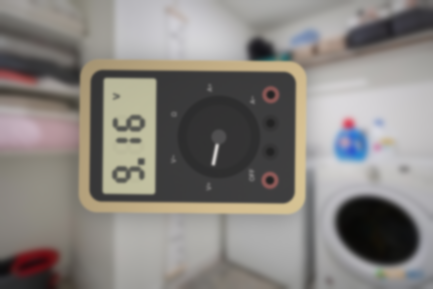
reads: 9.16
